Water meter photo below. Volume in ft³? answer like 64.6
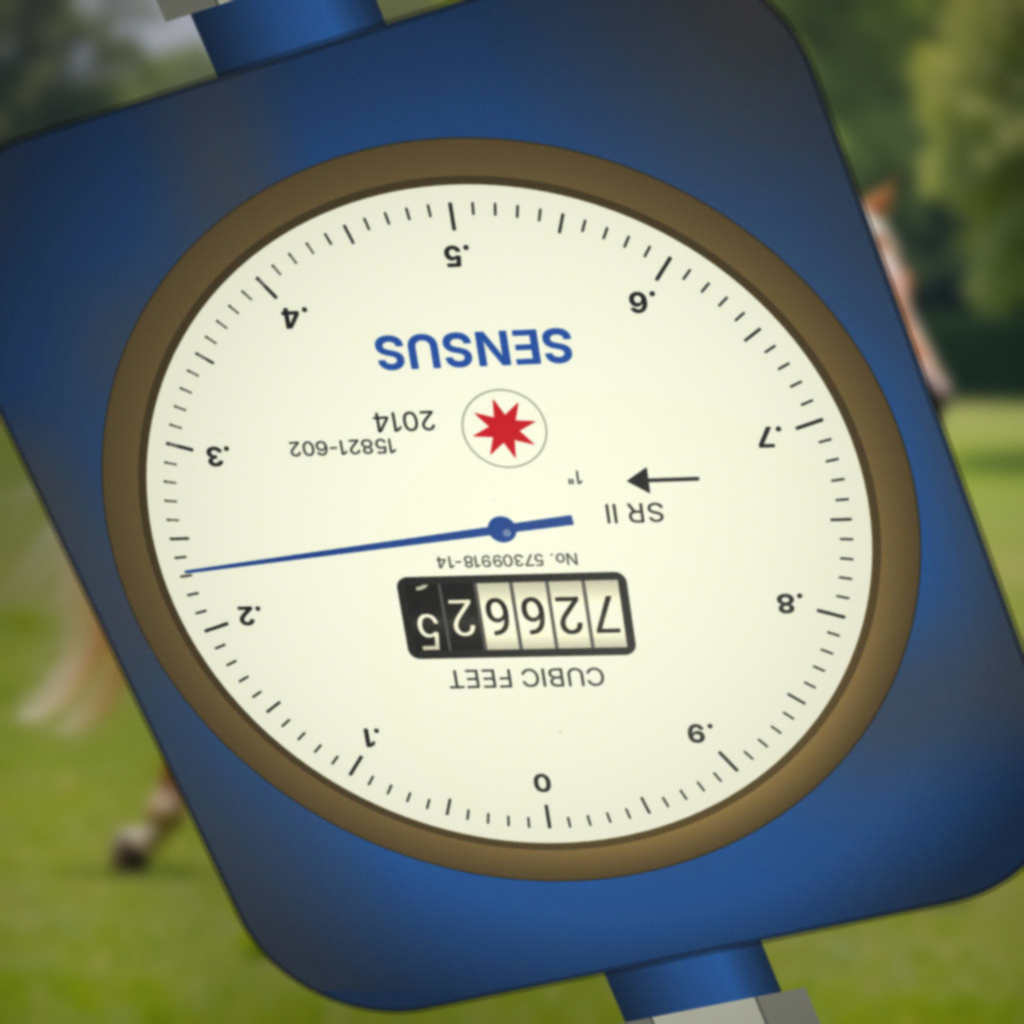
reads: 726625.23
